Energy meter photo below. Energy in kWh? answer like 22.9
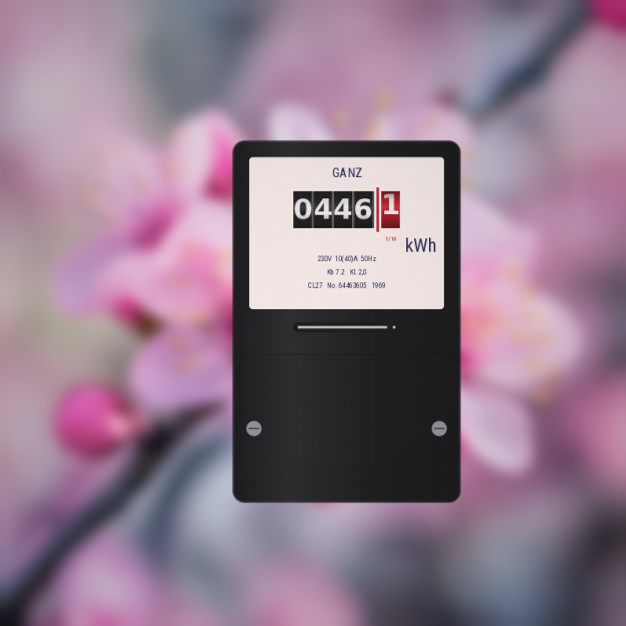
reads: 446.1
